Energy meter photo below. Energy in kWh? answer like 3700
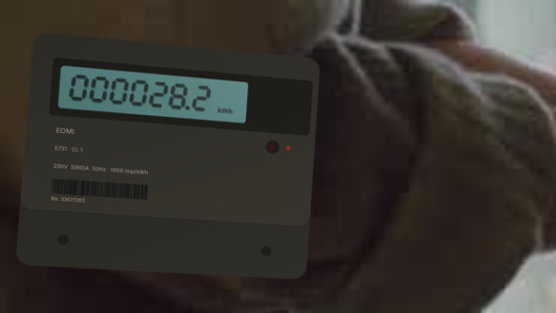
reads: 28.2
